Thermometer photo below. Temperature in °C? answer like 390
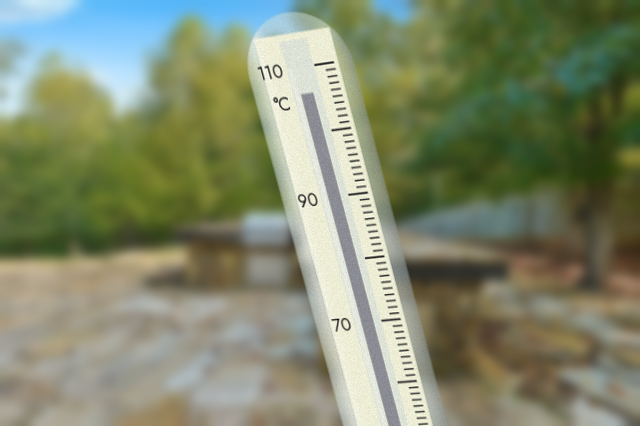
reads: 106
